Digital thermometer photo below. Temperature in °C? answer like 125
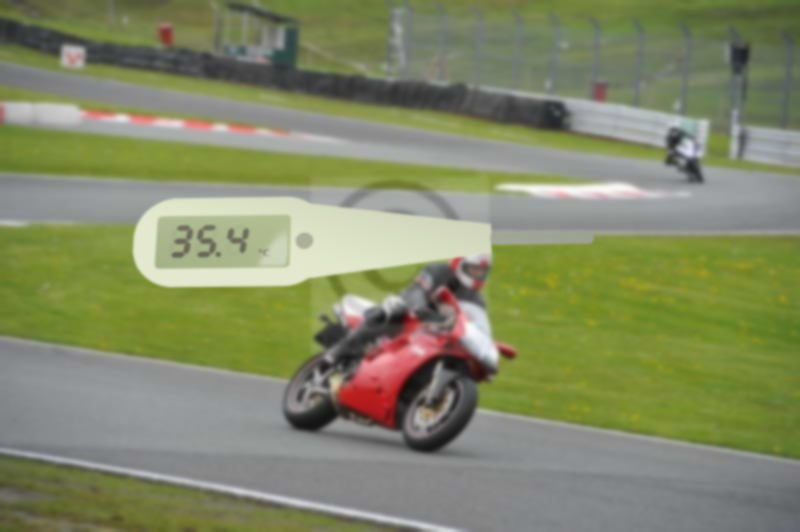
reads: 35.4
